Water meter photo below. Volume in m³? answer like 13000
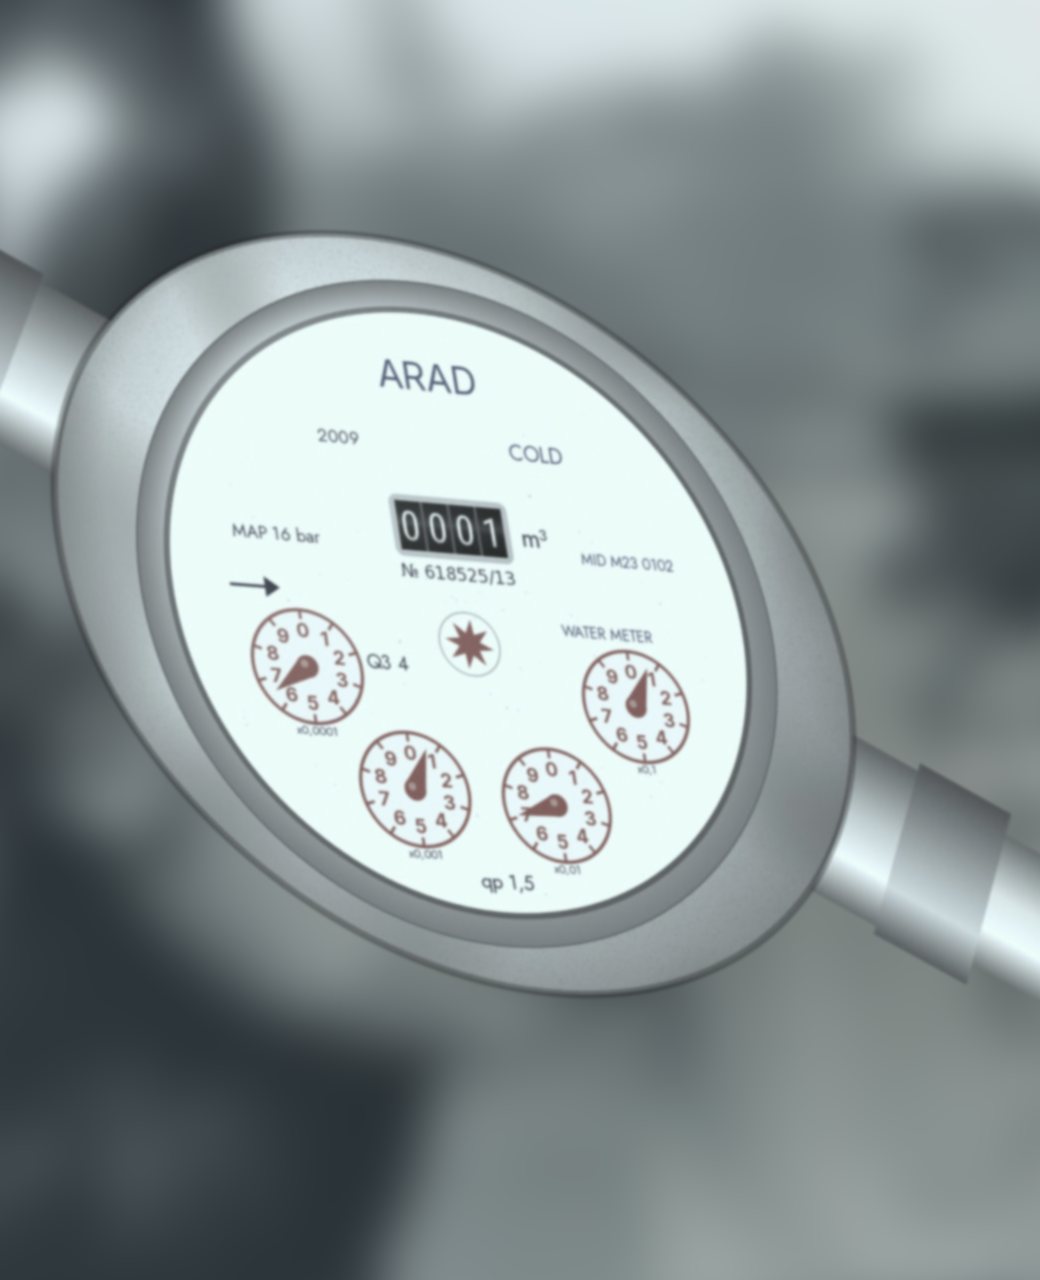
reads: 1.0706
